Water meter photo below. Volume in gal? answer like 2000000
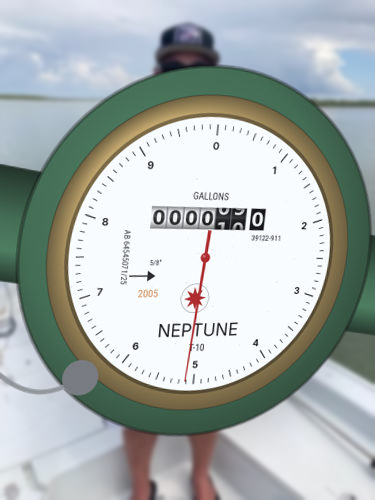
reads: 95.1
